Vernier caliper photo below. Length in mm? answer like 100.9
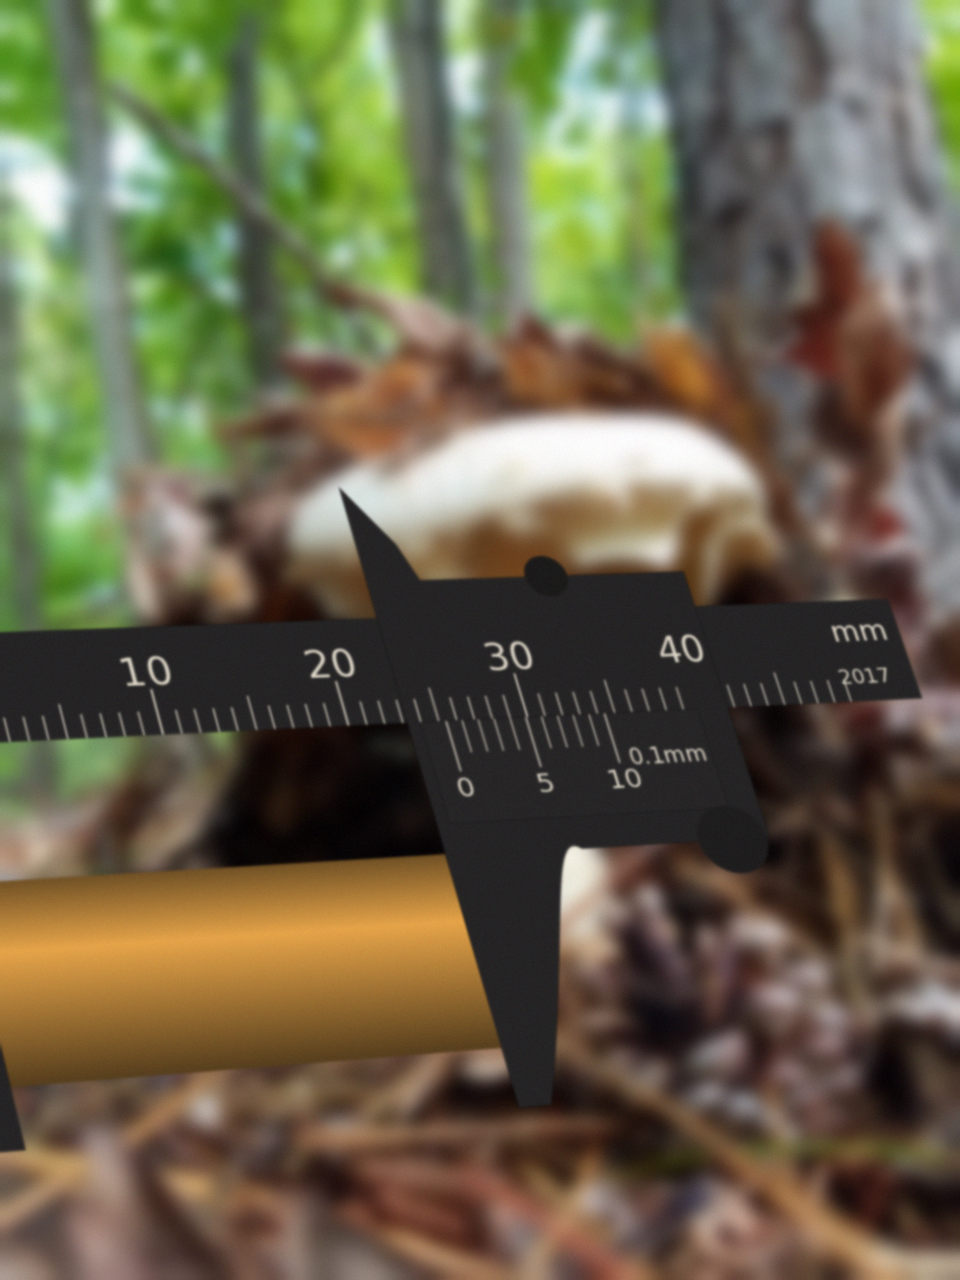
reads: 25.4
